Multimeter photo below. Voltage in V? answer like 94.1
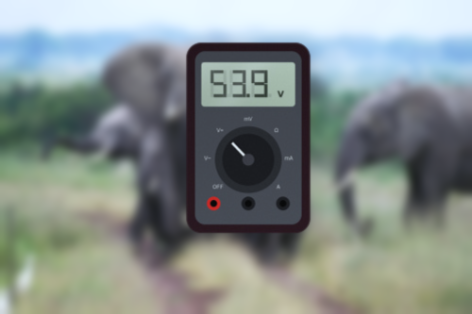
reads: 53.9
